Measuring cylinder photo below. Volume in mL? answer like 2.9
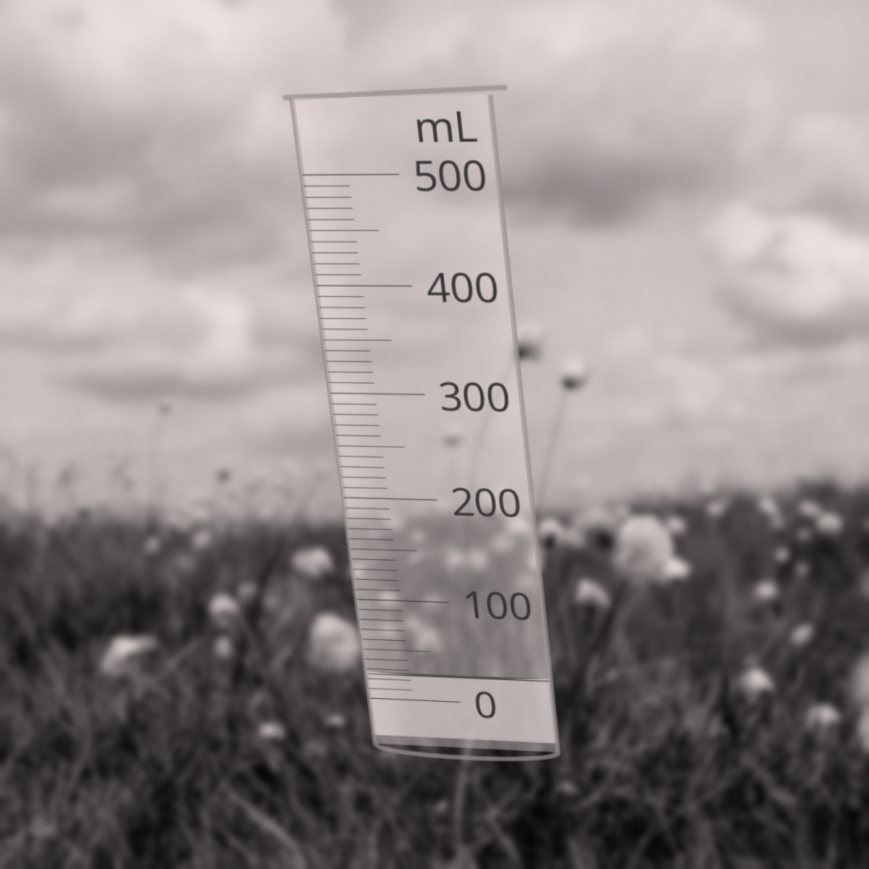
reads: 25
